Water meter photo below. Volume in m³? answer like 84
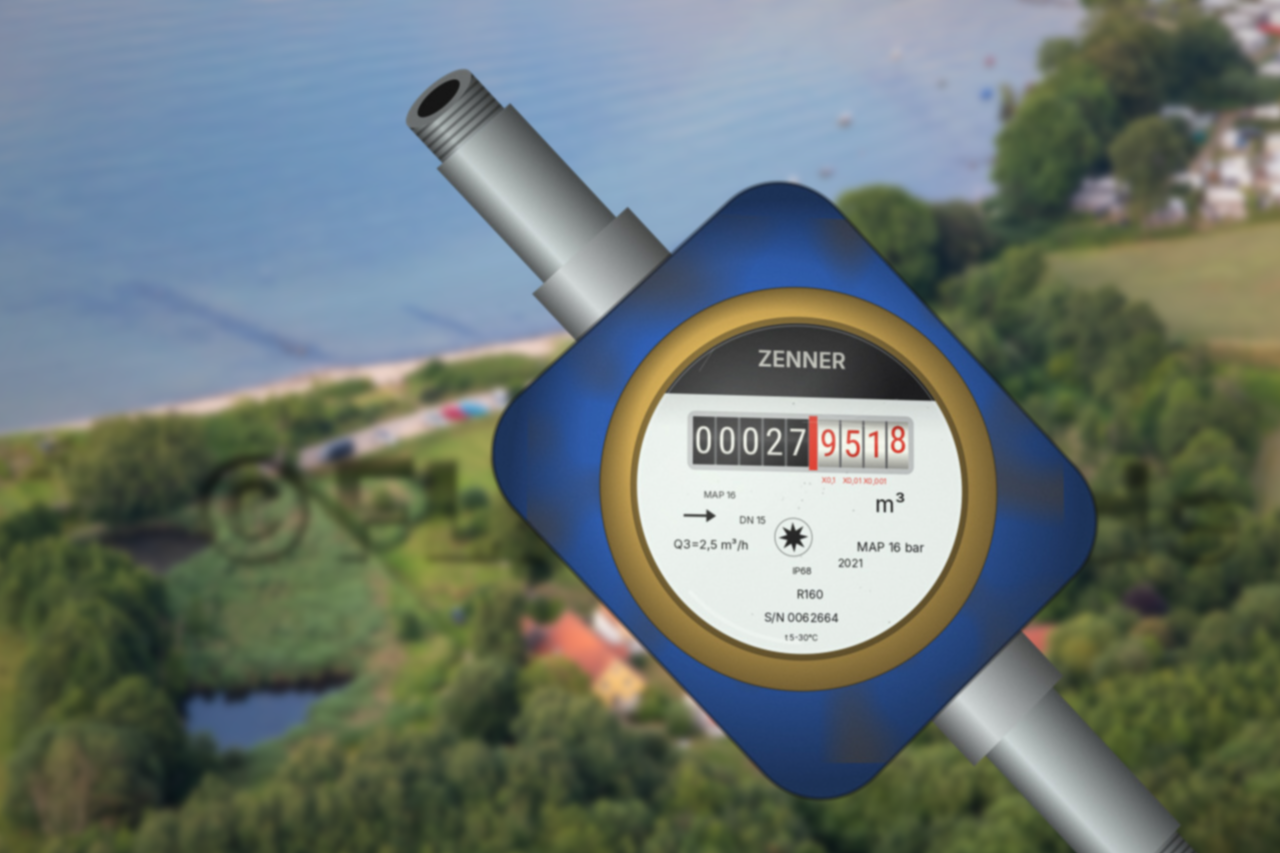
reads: 27.9518
